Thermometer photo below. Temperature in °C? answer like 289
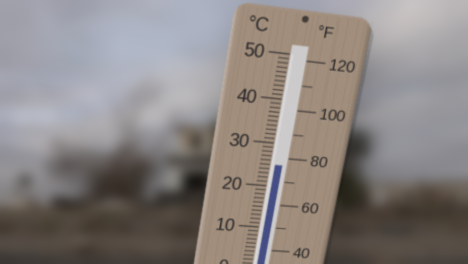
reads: 25
